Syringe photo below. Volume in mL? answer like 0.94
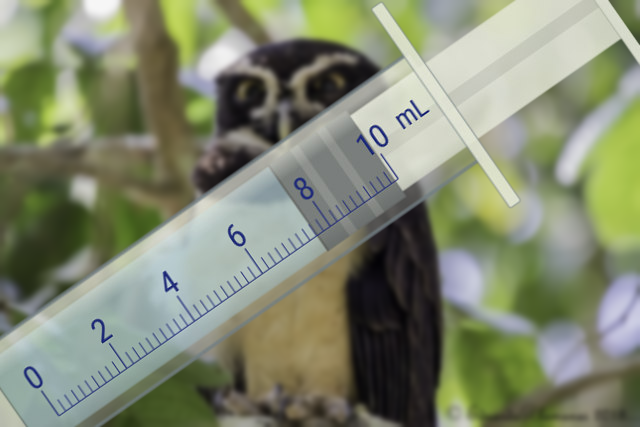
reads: 7.6
